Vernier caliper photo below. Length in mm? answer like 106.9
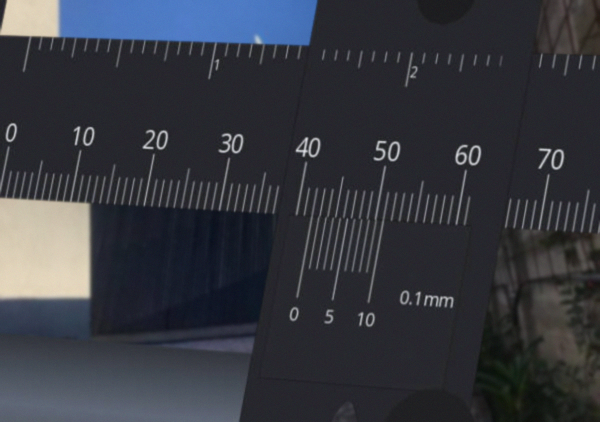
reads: 42.0
